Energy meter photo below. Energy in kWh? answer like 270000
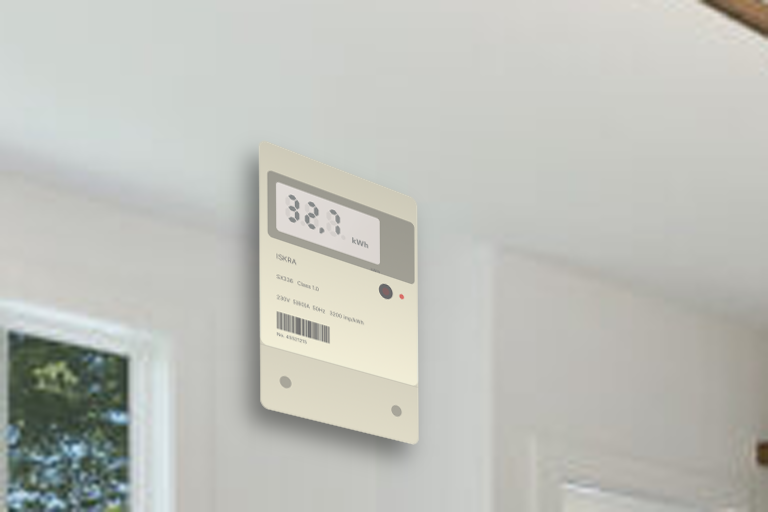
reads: 32.7
